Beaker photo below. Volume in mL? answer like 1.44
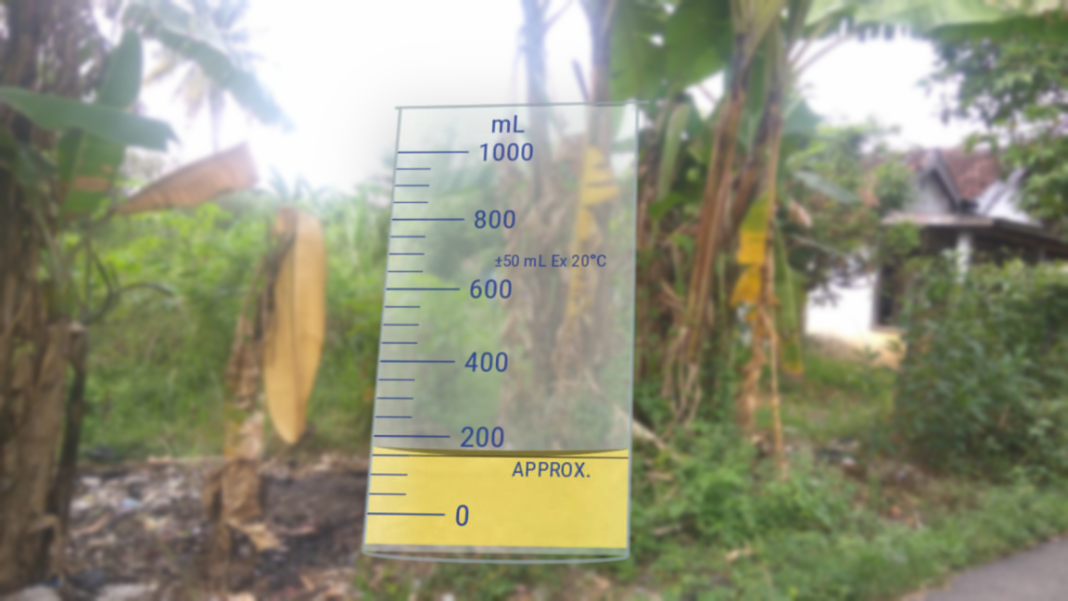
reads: 150
